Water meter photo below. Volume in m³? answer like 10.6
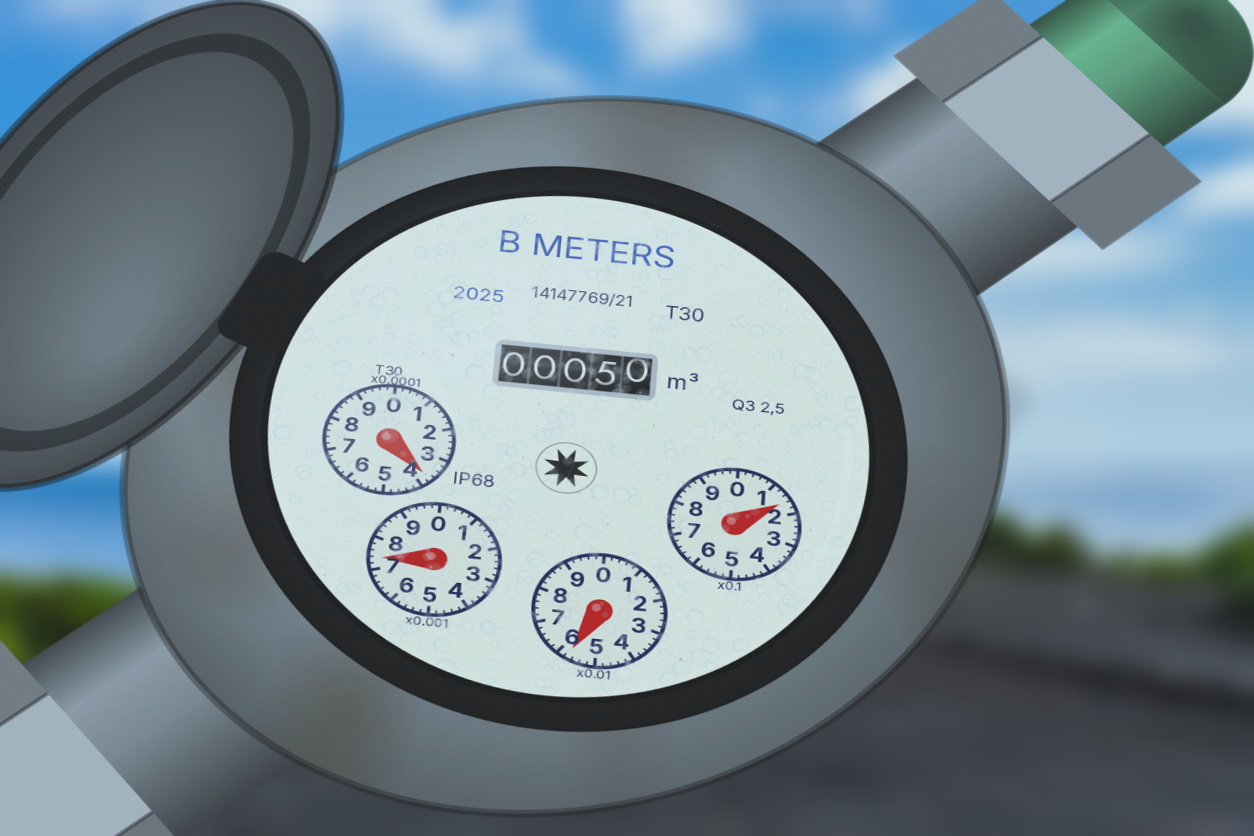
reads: 50.1573
